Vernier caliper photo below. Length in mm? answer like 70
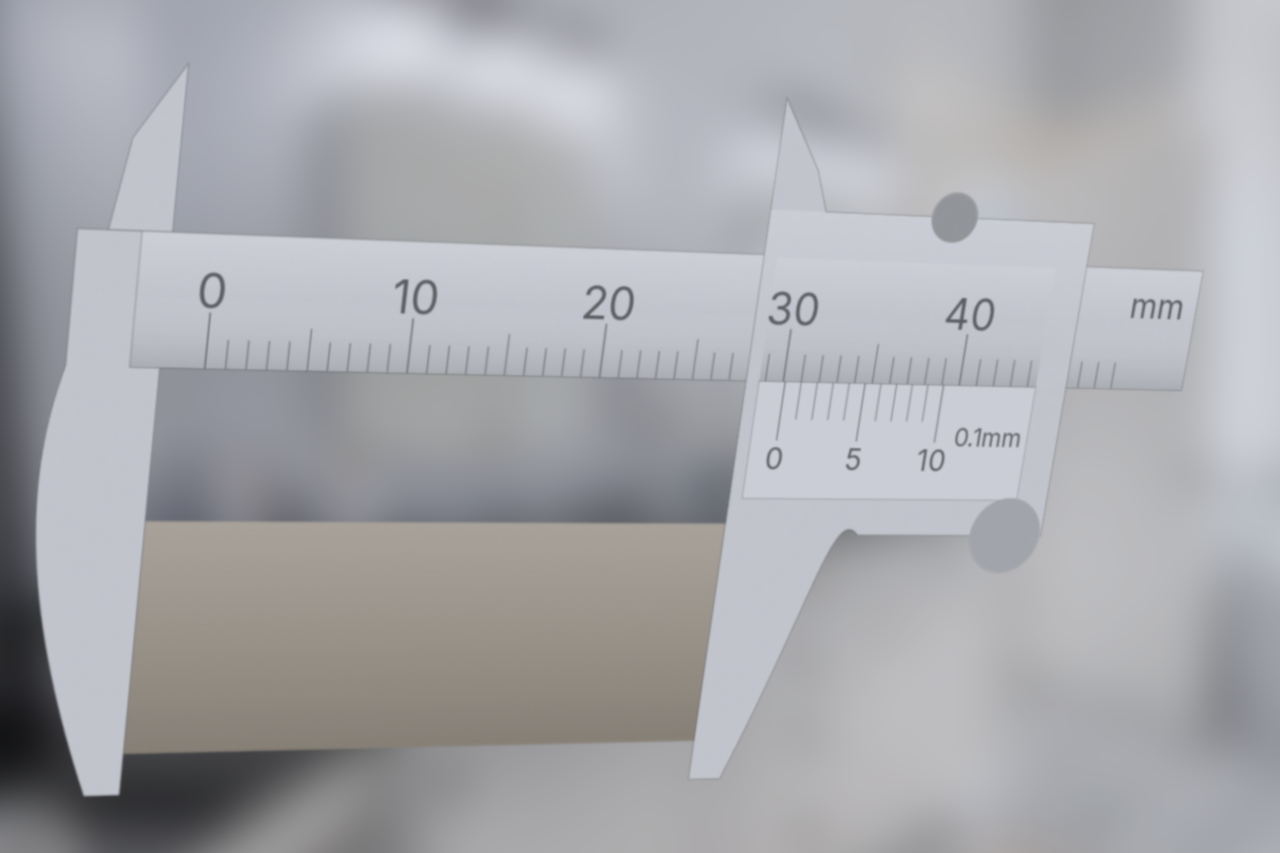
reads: 30.1
